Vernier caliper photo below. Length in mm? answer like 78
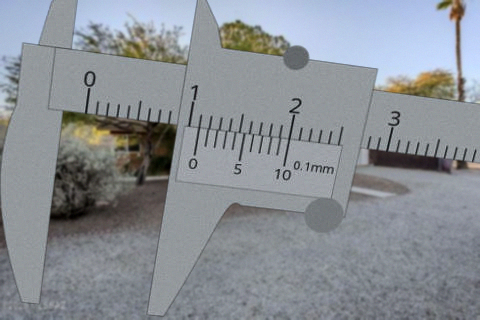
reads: 11.0
